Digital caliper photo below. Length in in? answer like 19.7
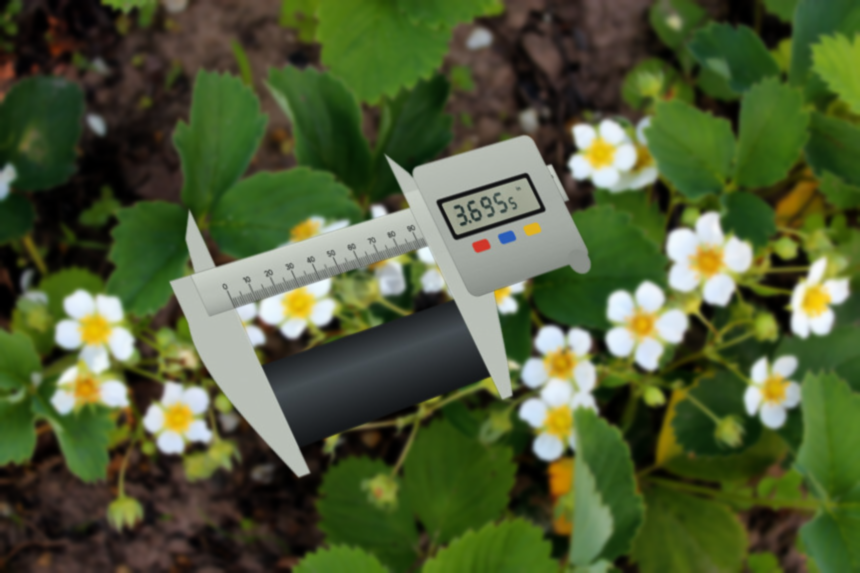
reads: 3.6955
